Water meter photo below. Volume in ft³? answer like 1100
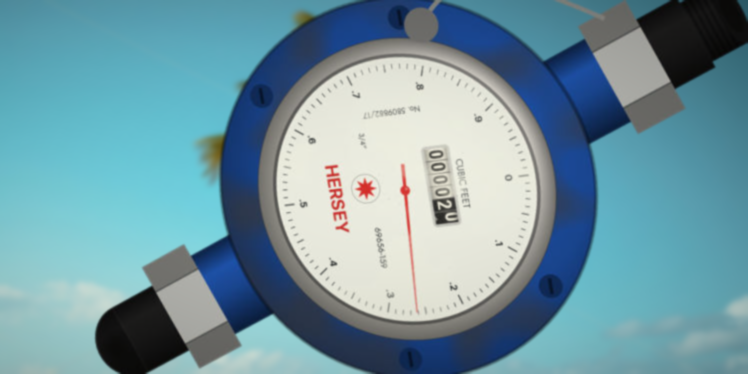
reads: 20.26
